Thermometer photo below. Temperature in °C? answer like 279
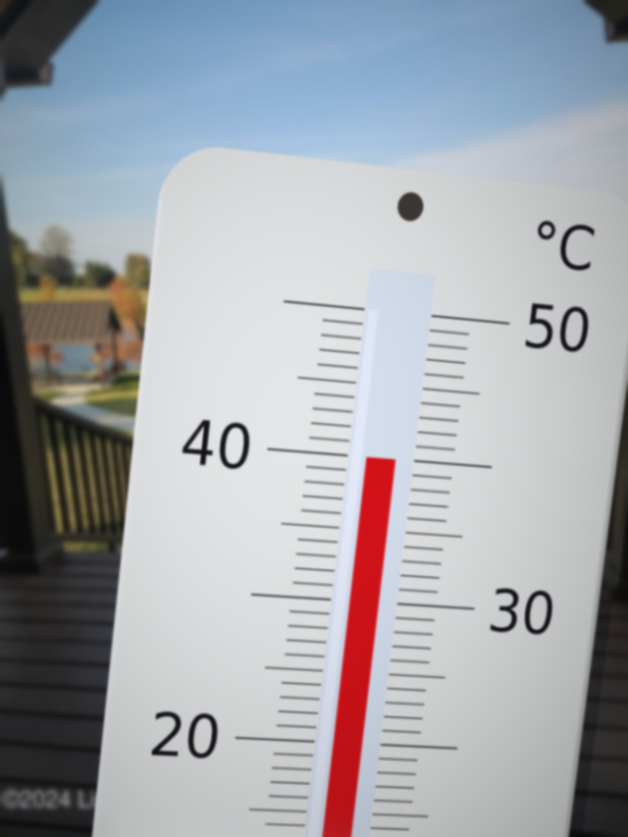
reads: 40
